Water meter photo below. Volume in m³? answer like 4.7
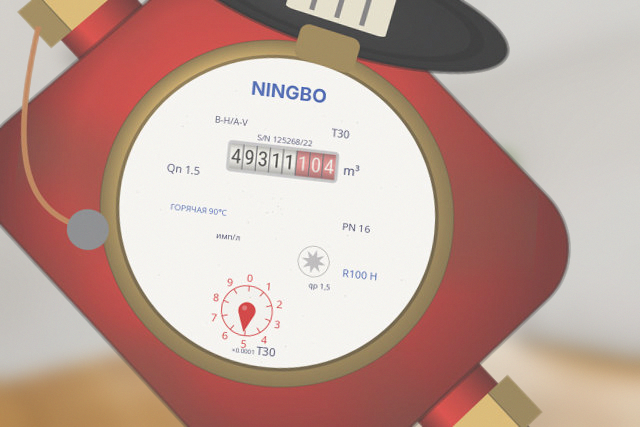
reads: 49311.1045
